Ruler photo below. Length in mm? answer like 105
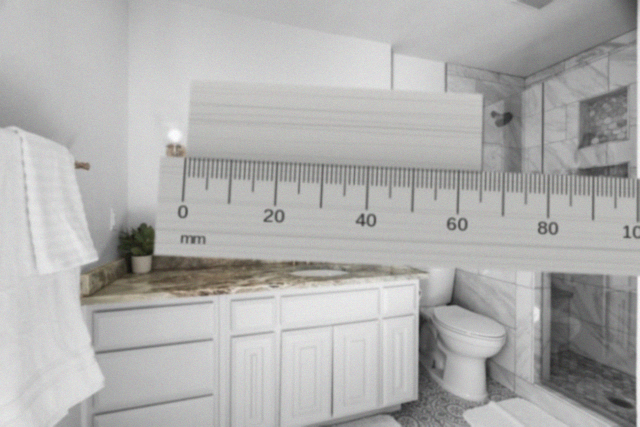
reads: 65
